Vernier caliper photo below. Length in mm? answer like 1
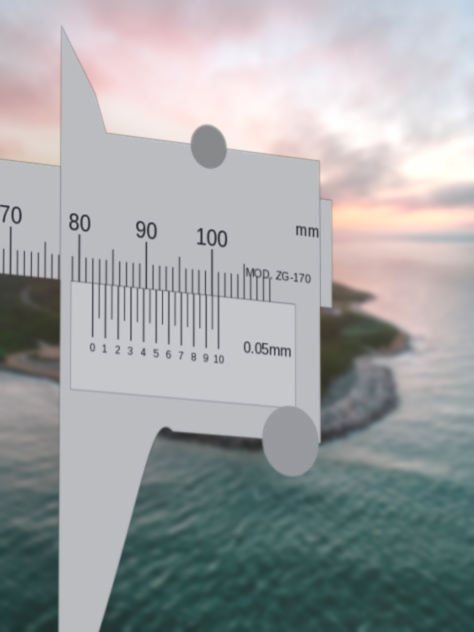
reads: 82.0
